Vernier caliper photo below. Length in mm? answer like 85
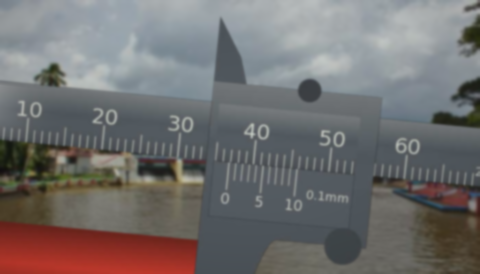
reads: 36.8
